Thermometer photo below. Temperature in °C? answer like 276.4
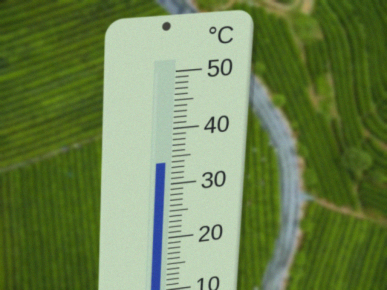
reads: 34
